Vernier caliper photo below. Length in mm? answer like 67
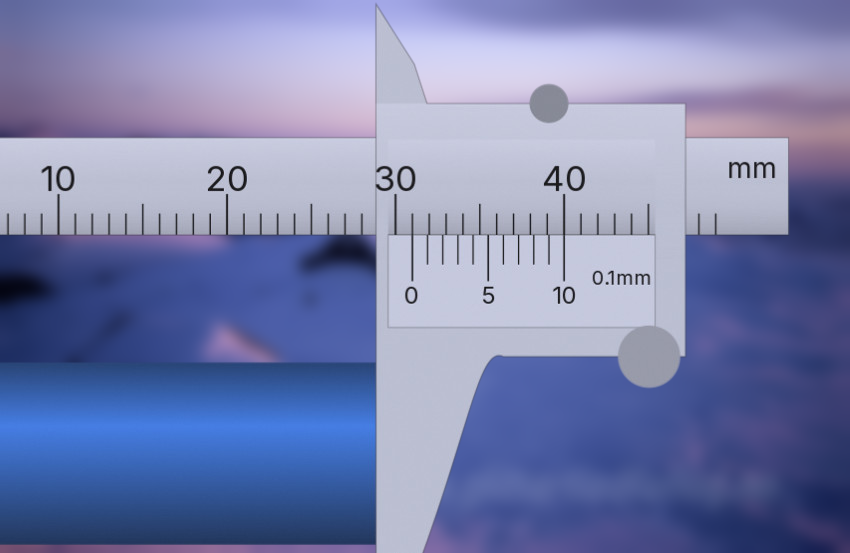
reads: 31.0
